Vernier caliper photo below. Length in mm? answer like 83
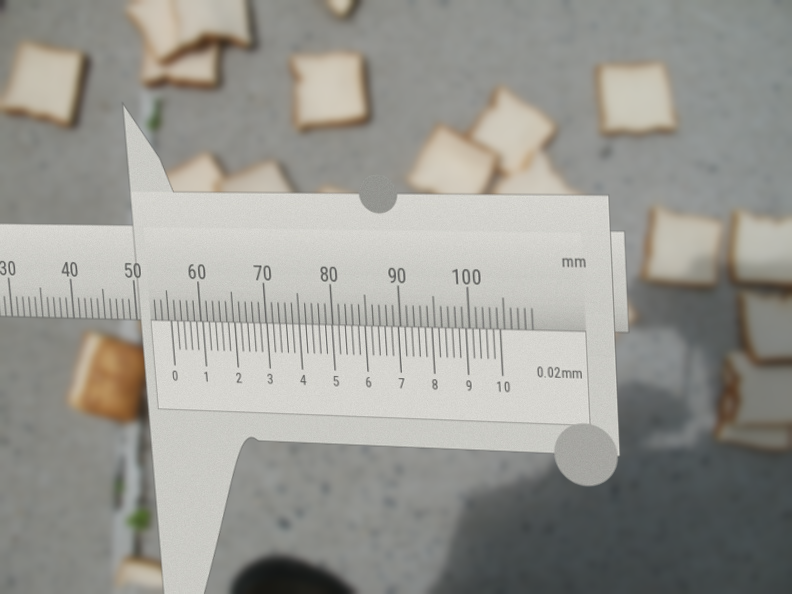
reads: 55.4
